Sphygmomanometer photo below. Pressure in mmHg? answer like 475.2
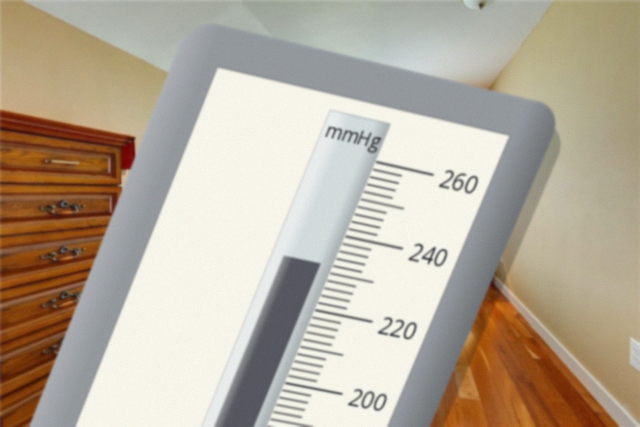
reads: 232
